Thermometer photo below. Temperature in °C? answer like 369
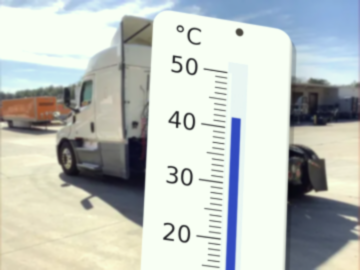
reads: 42
